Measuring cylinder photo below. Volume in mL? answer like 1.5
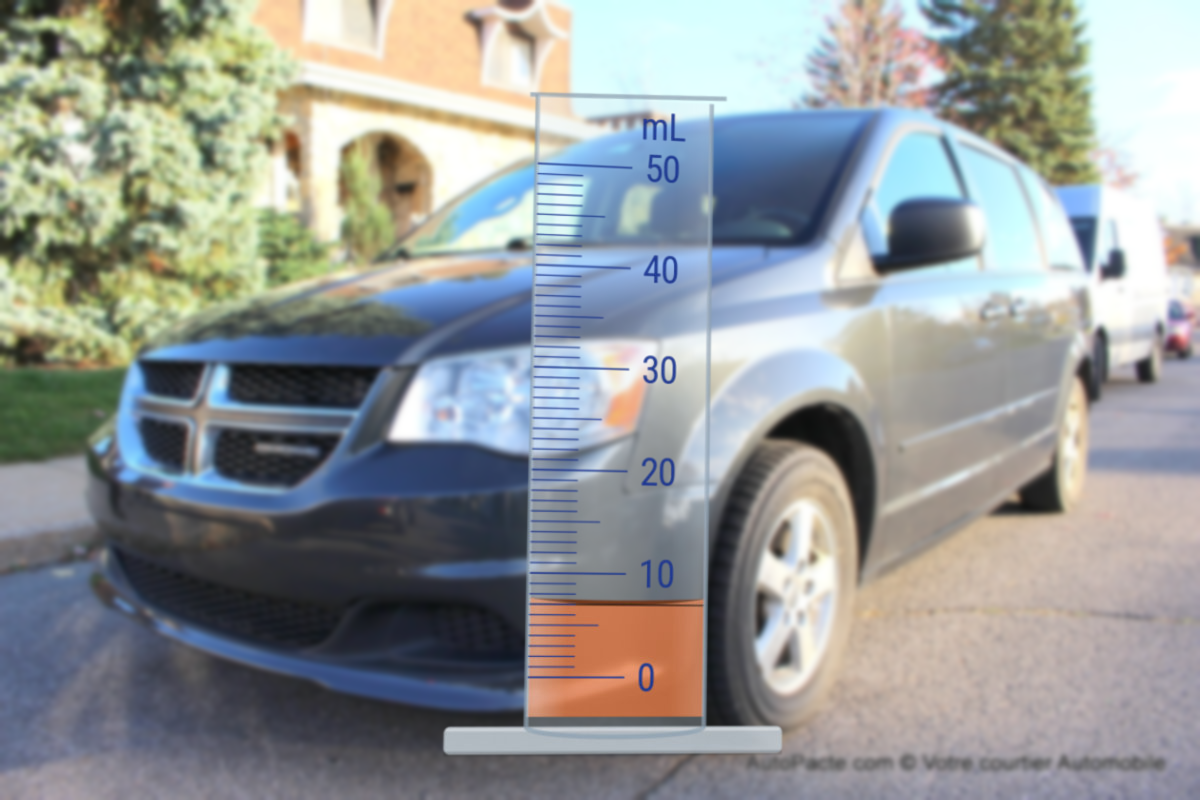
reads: 7
